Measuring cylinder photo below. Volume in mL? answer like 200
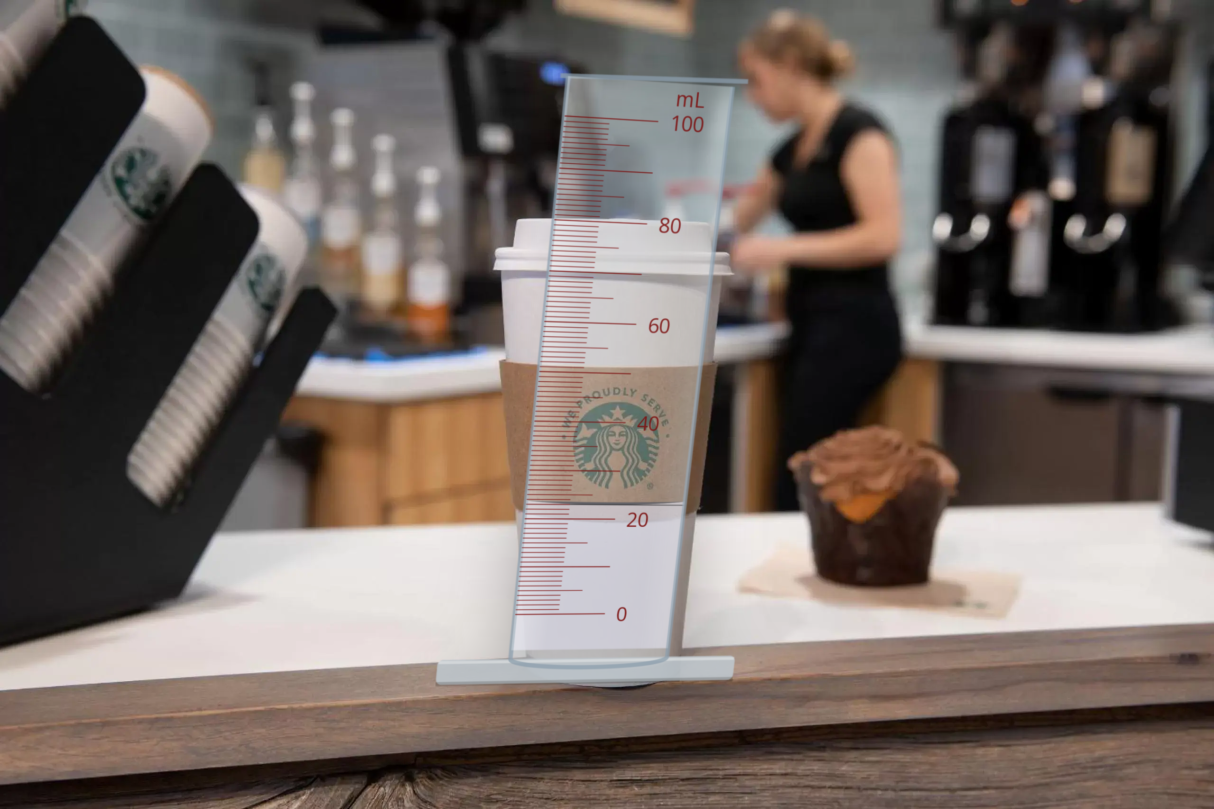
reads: 23
